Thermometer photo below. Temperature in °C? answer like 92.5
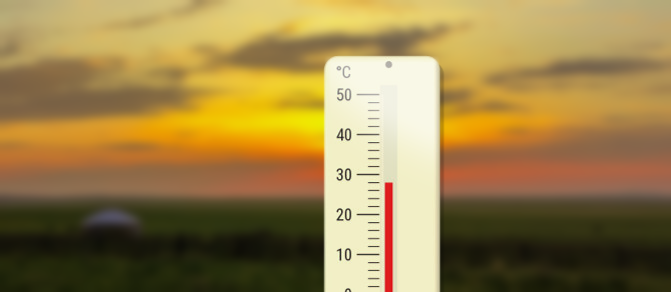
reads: 28
